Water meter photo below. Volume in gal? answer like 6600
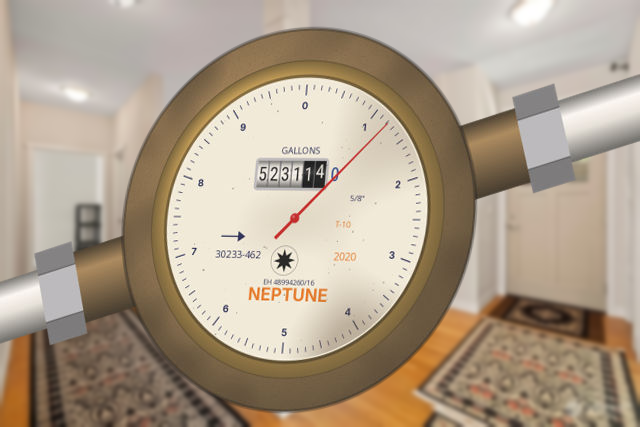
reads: 5231141.2
